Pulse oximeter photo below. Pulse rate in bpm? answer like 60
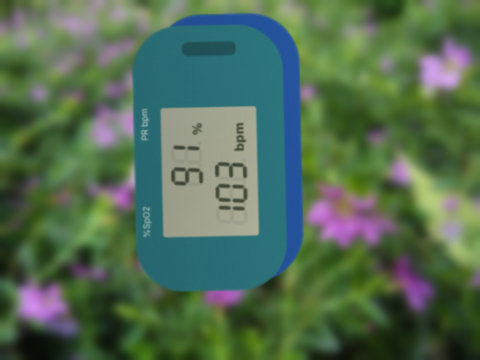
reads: 103
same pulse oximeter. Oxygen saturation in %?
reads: 91
